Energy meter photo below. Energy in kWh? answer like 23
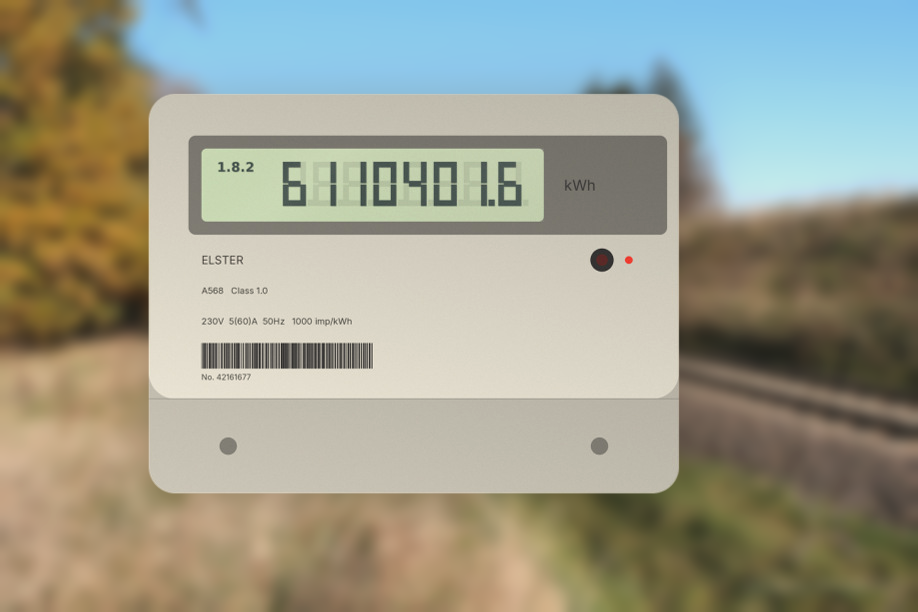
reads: 6110401.6
